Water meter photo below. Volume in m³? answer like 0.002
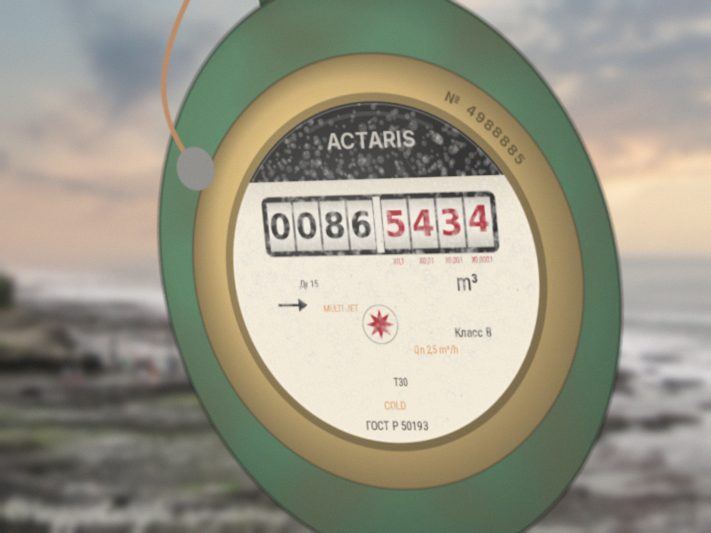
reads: 86.5434
